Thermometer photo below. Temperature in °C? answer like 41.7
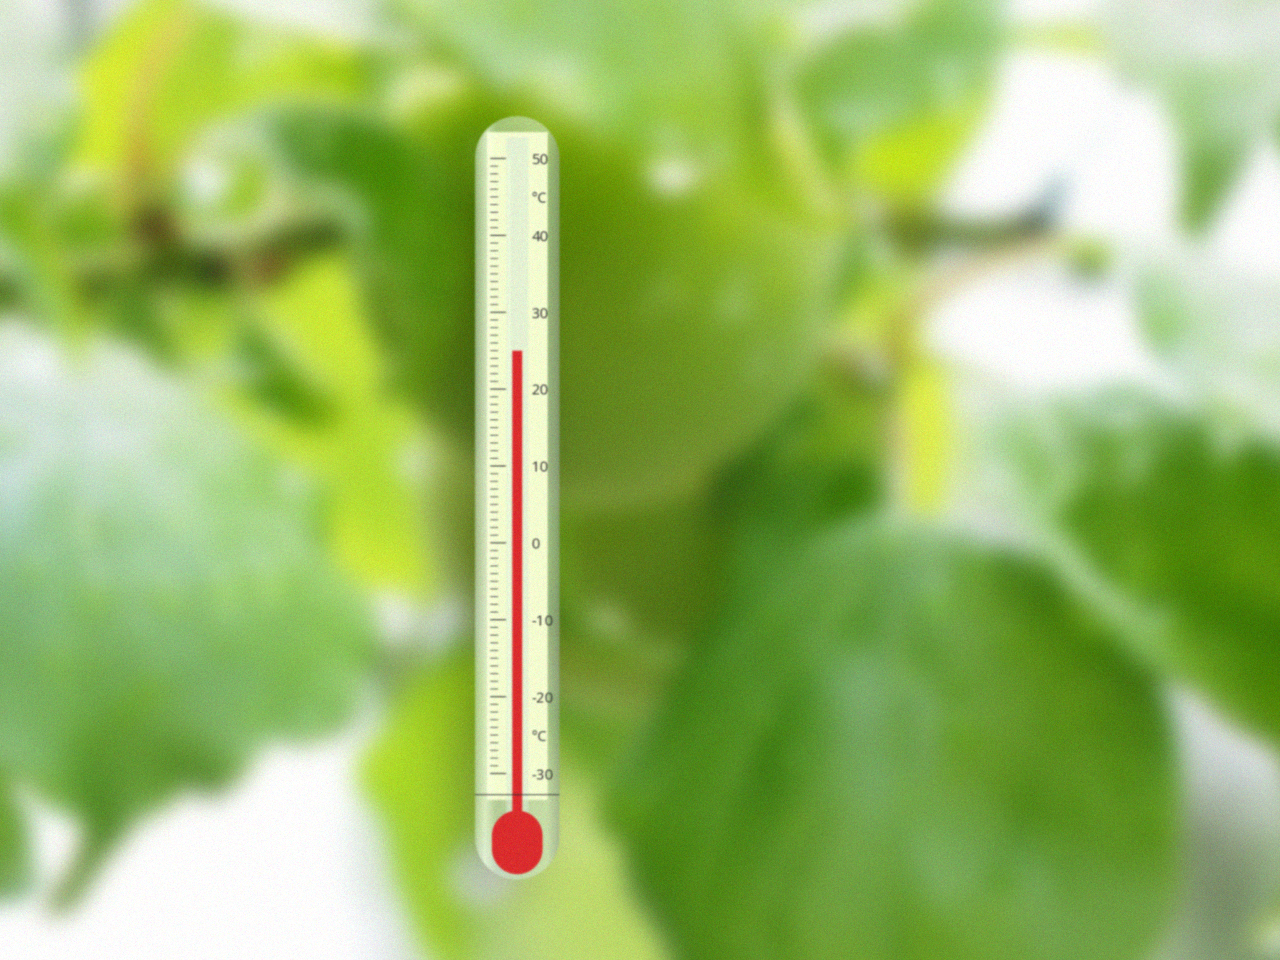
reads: 25
